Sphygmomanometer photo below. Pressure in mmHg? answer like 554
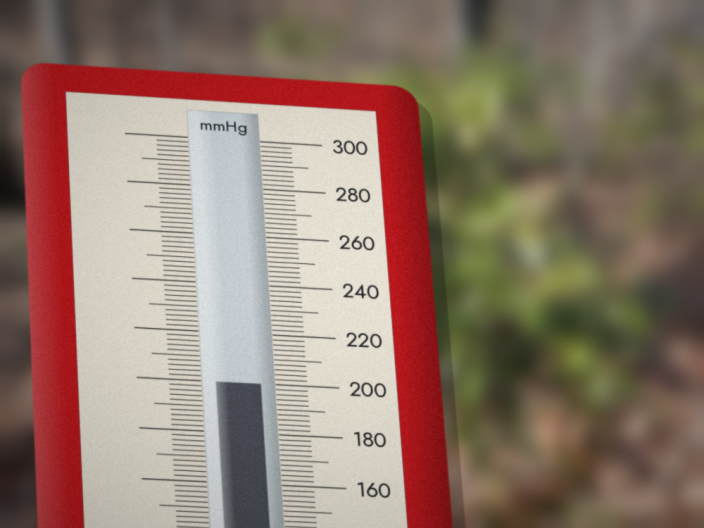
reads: 200
